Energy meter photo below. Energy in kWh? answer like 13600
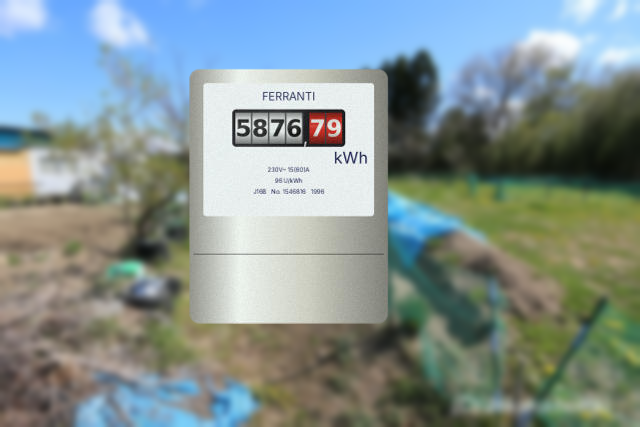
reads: 5876.79
